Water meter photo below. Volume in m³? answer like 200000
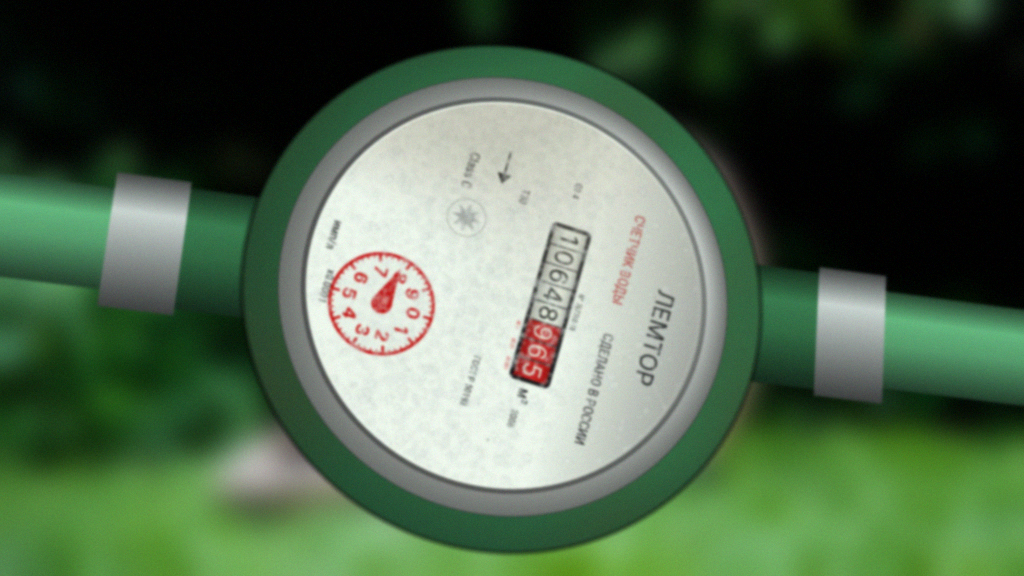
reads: 10648.9657
